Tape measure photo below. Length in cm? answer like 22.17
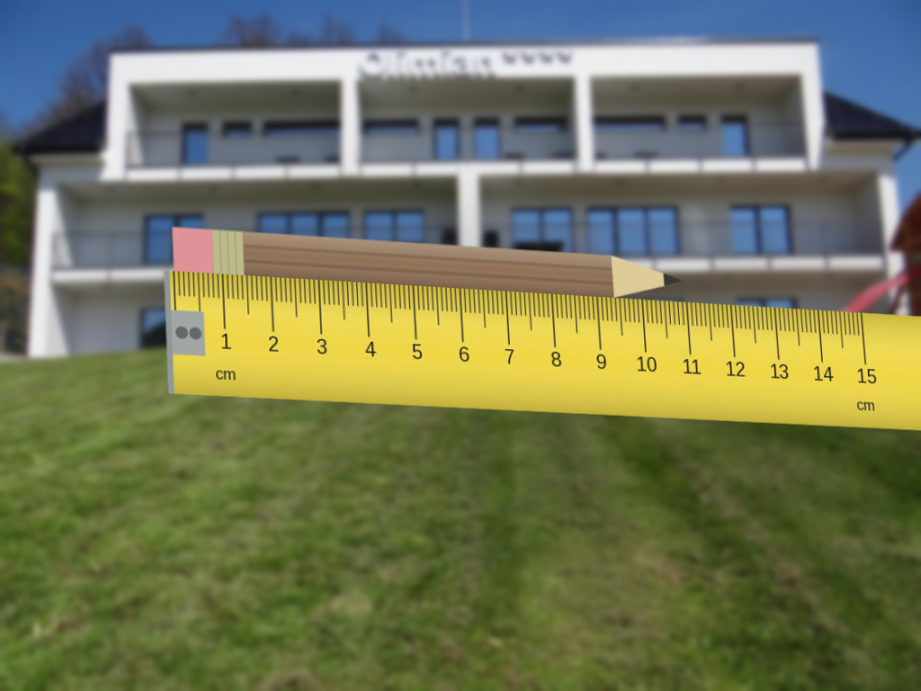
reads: 10.9
